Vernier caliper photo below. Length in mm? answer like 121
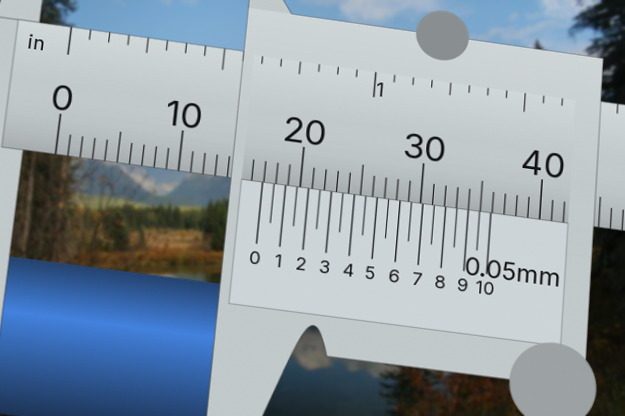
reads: 16.9
